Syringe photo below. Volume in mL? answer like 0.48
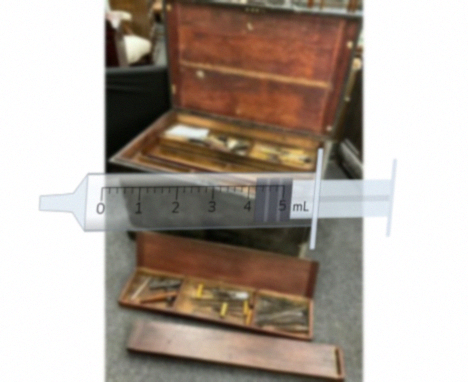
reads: 4.2
